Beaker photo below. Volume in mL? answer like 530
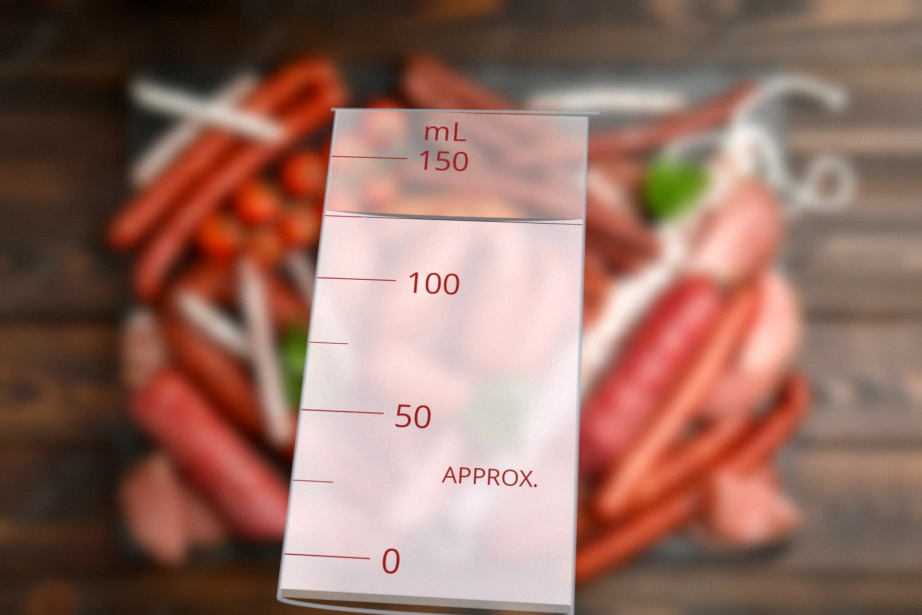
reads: 125
